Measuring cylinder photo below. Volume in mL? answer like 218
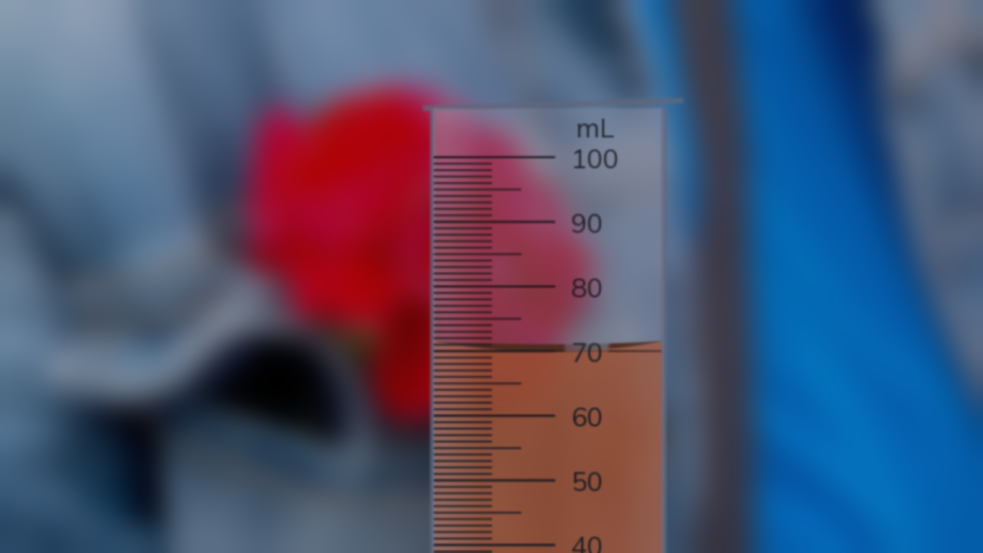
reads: 70
